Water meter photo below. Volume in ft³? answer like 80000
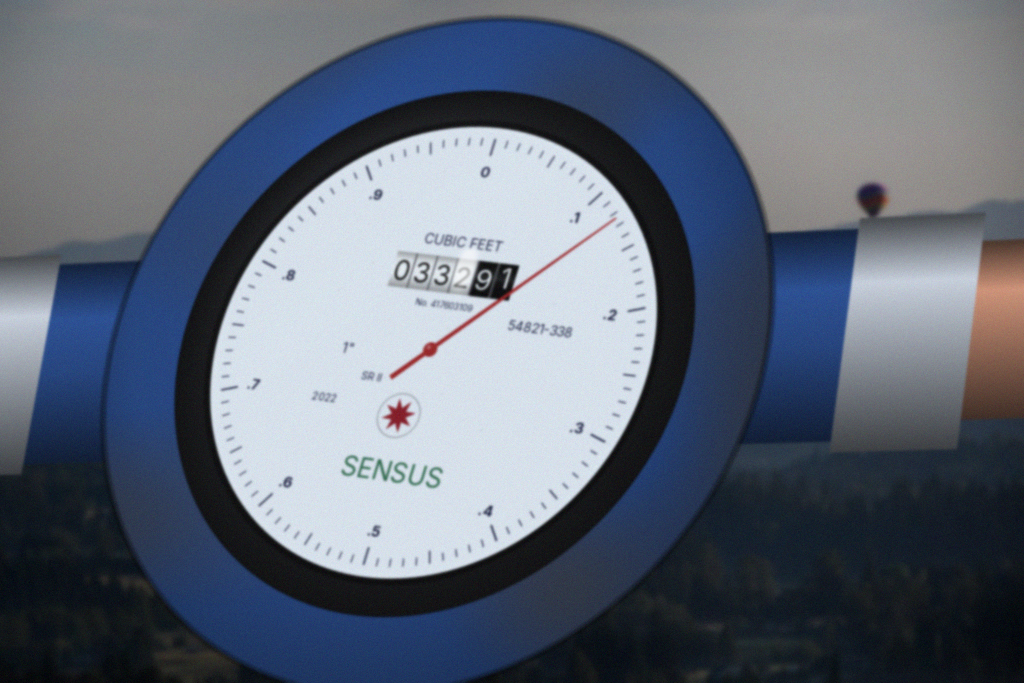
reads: 33291.12
